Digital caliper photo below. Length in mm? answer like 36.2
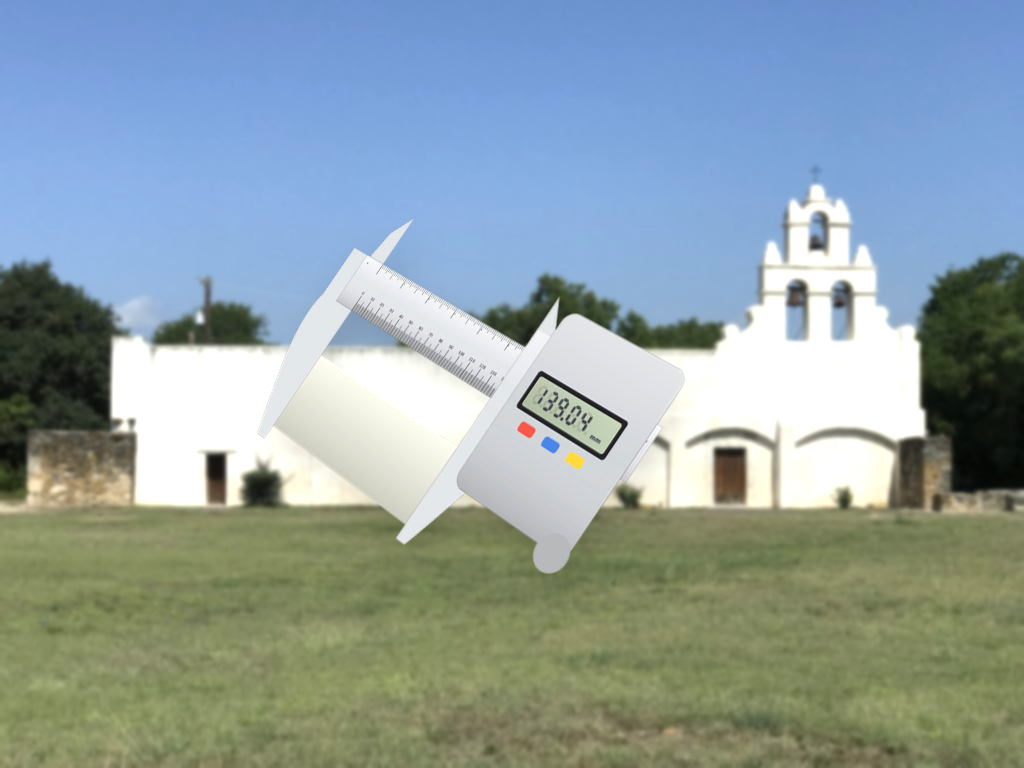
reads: 139.04
